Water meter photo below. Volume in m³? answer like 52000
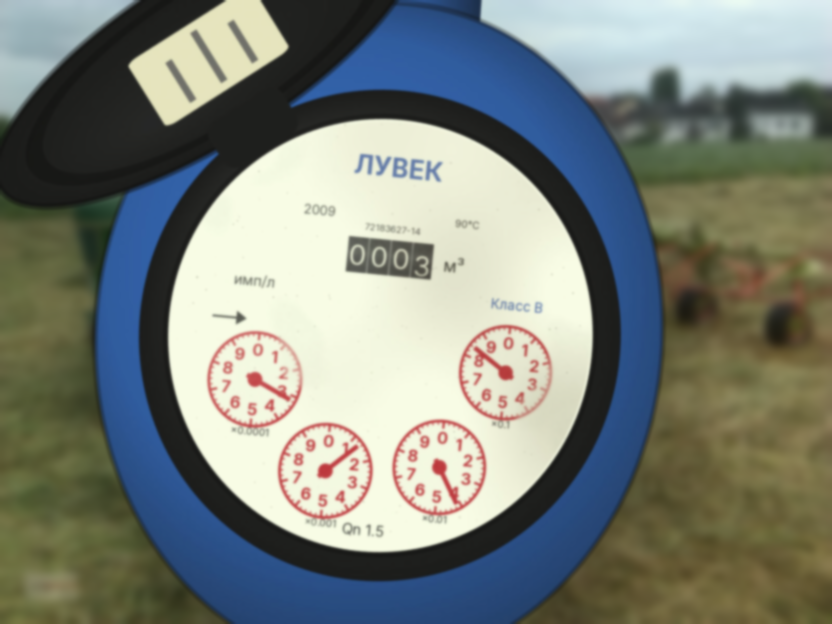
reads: 2.8413
